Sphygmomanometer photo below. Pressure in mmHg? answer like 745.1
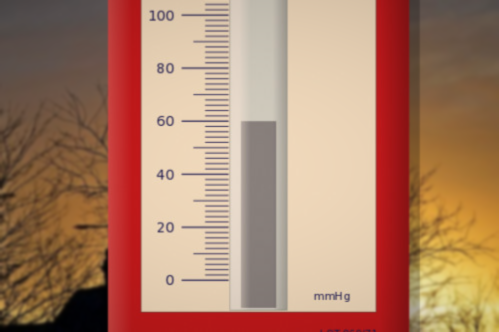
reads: 60
